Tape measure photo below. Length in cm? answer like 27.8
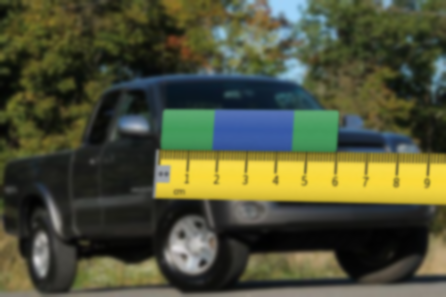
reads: 6
